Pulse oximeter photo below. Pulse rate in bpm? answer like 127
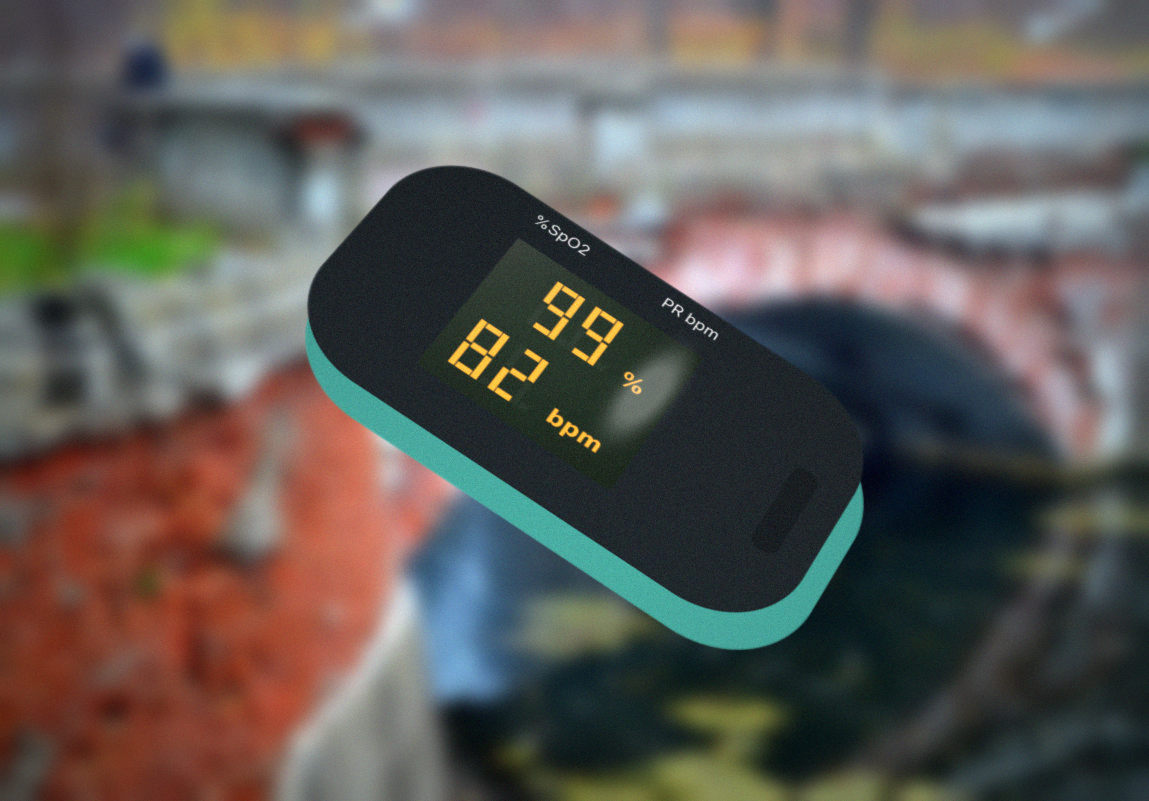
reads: 82
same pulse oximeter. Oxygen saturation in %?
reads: 99
